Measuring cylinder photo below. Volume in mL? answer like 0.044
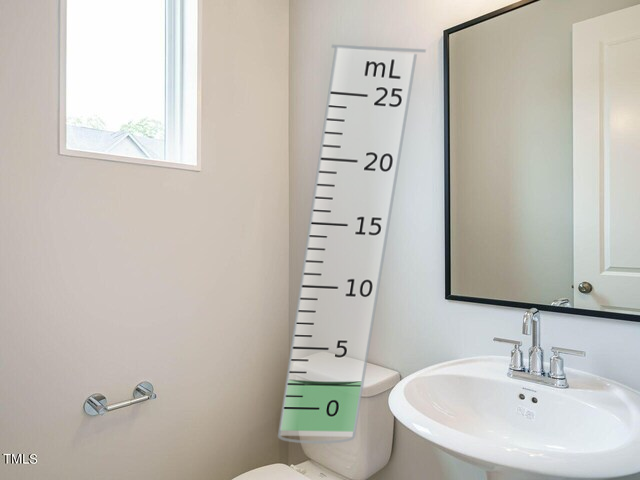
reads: 2
